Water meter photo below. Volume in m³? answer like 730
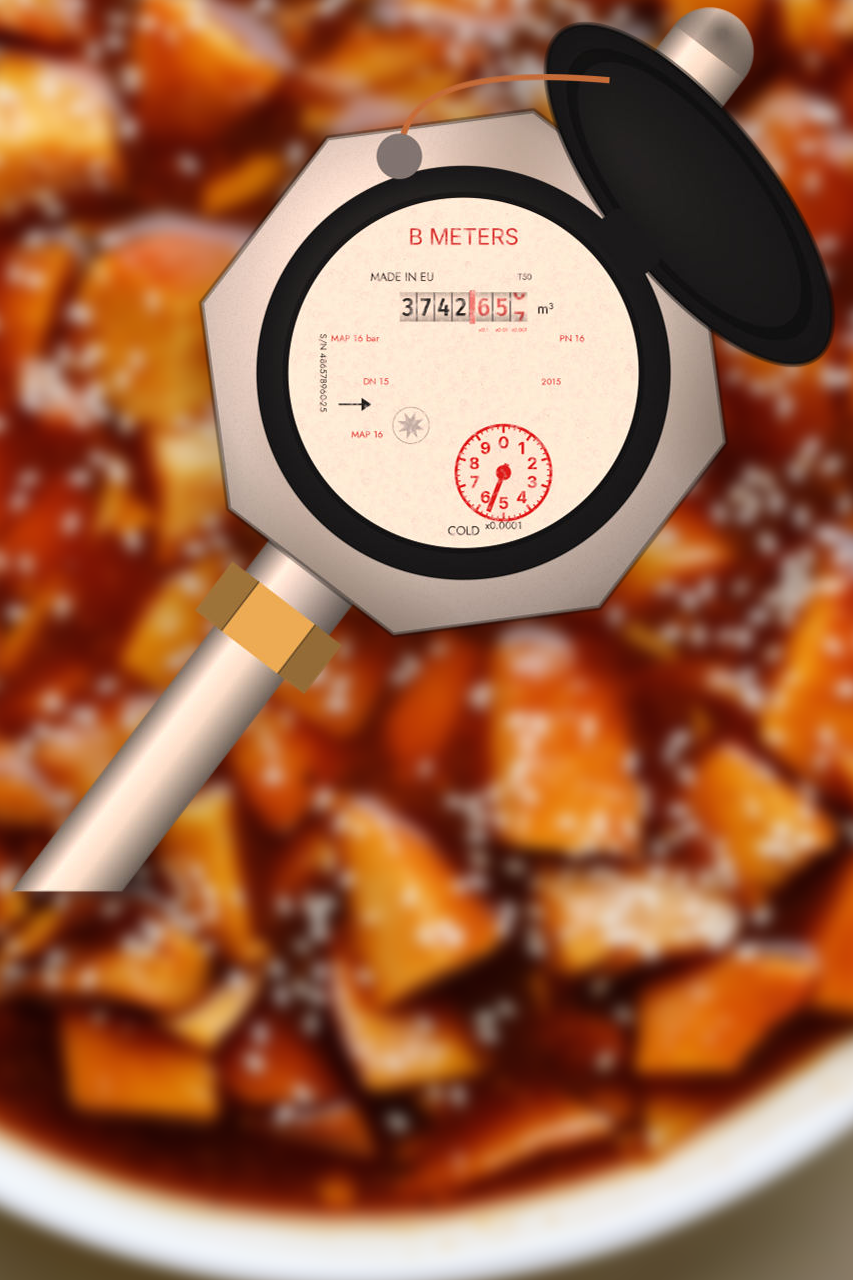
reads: 3742.6565
